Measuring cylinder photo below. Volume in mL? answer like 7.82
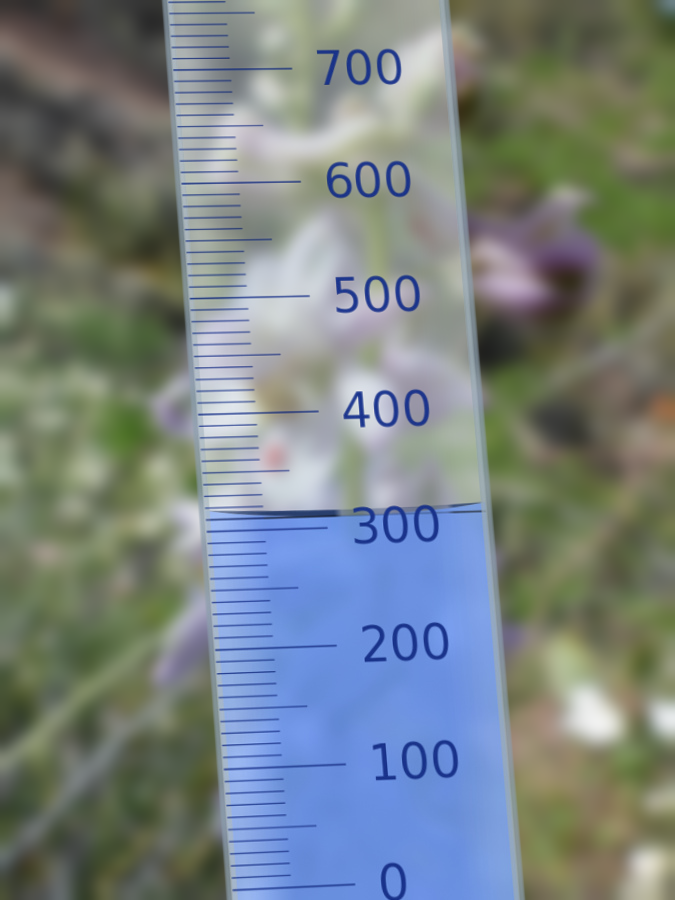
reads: 310
